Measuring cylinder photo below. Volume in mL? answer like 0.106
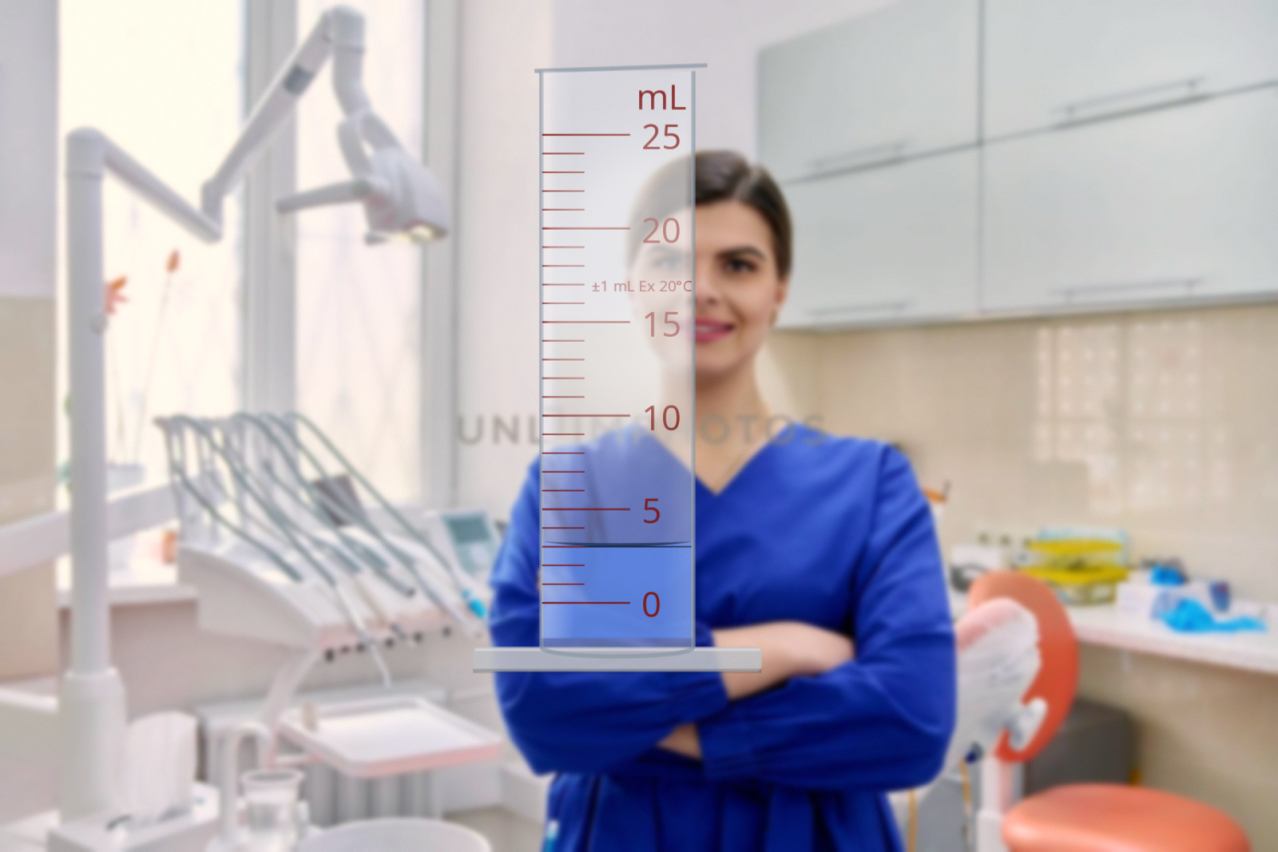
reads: 3
